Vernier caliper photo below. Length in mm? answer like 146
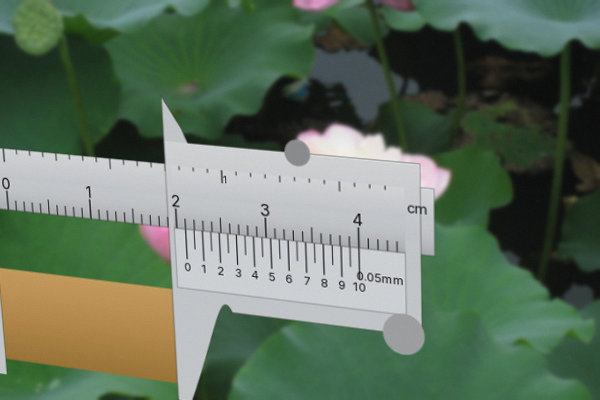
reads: 21.0
